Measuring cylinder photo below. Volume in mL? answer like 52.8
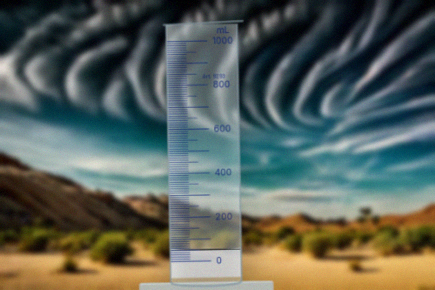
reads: 50
